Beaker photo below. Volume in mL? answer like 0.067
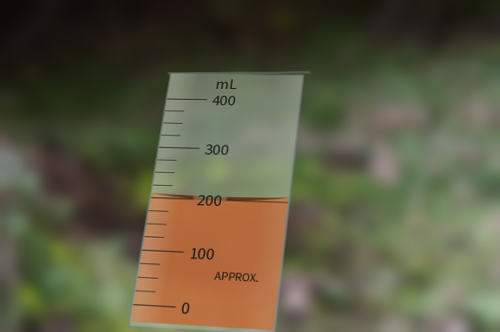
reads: 200
